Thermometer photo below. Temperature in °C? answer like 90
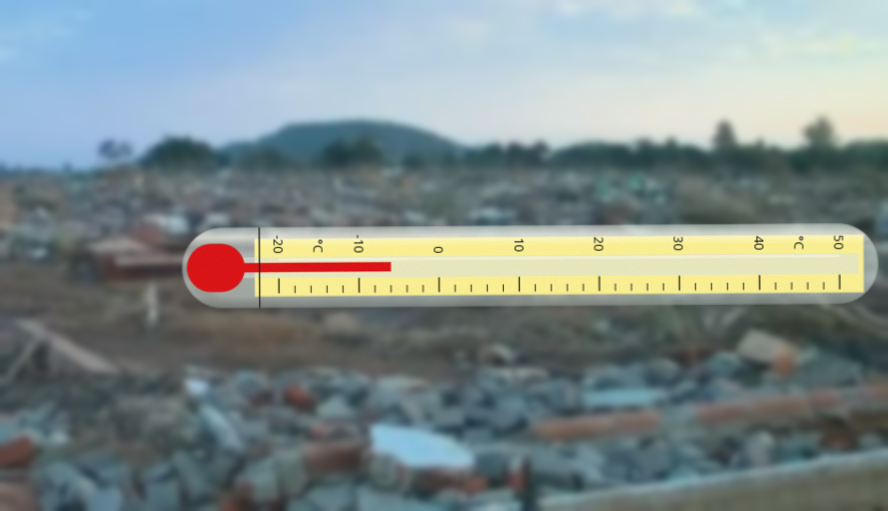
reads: -6
